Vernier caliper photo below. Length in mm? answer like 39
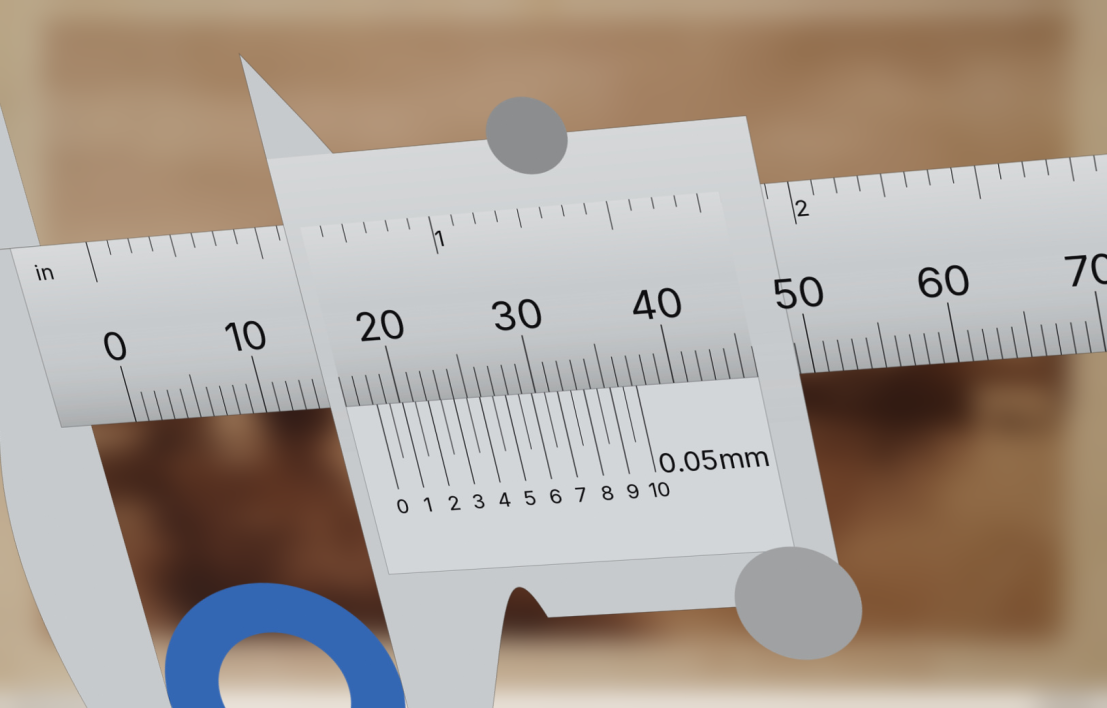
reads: 18.3
